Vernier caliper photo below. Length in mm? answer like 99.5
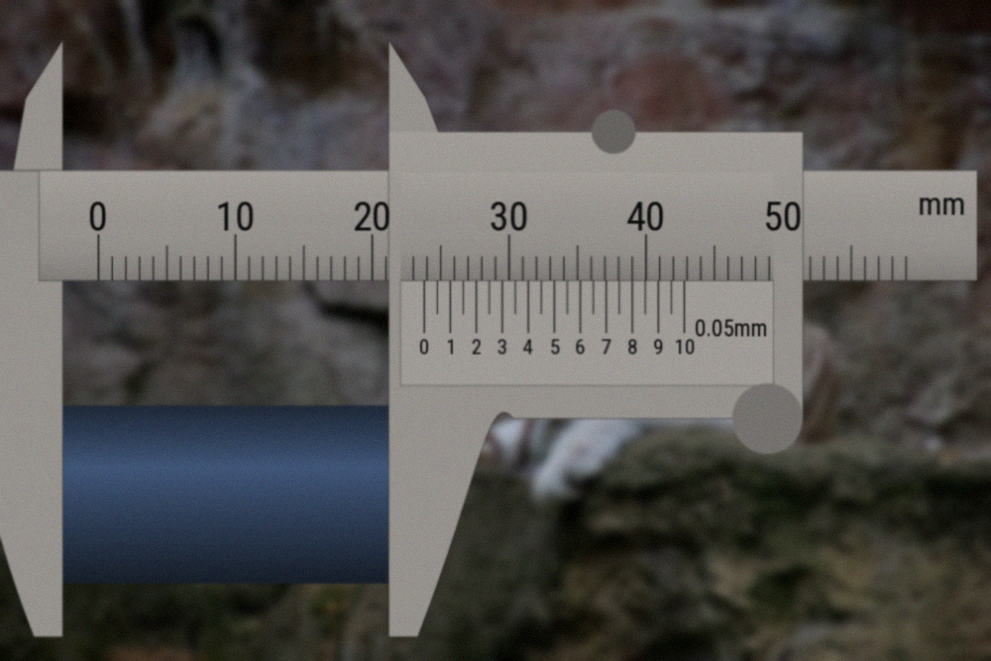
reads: 23.8
